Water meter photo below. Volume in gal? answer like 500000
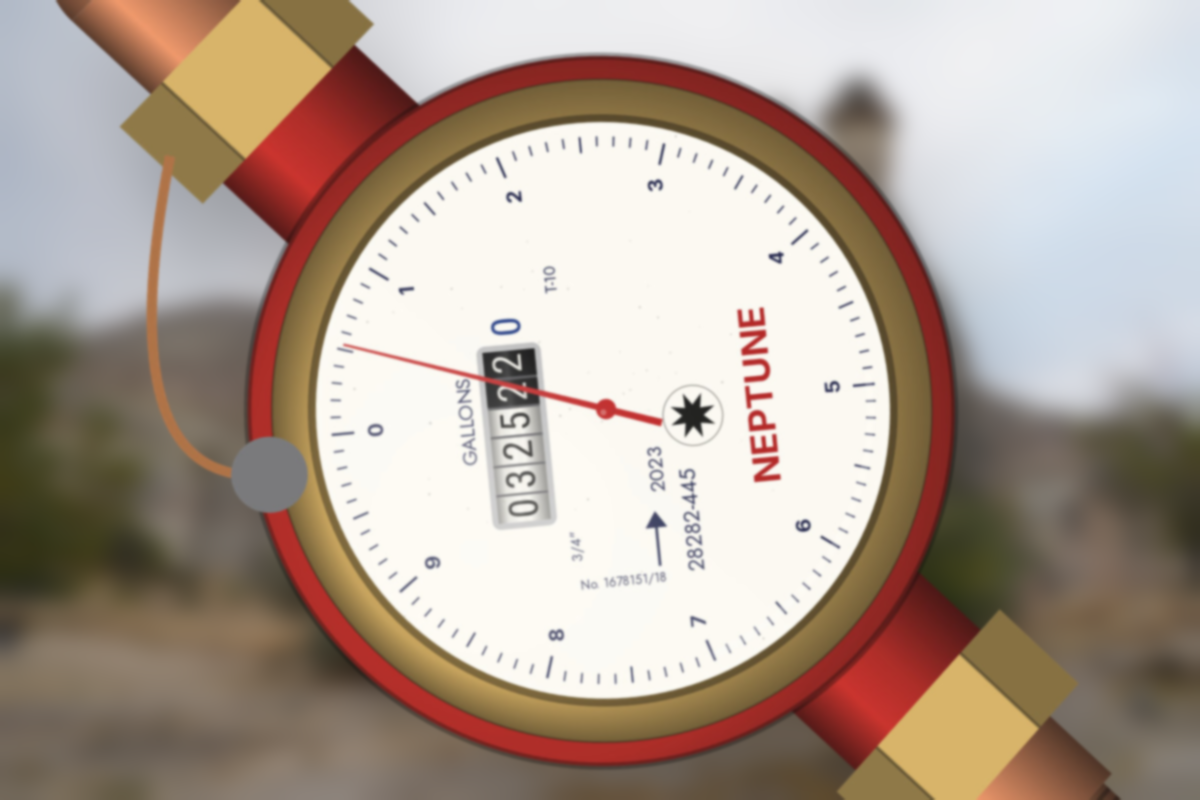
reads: 325220.5
